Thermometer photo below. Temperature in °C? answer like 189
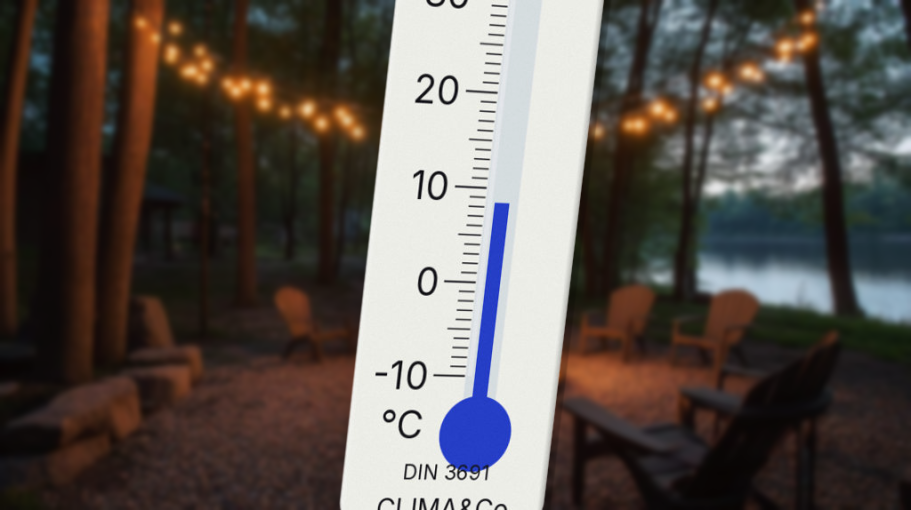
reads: 8.5
